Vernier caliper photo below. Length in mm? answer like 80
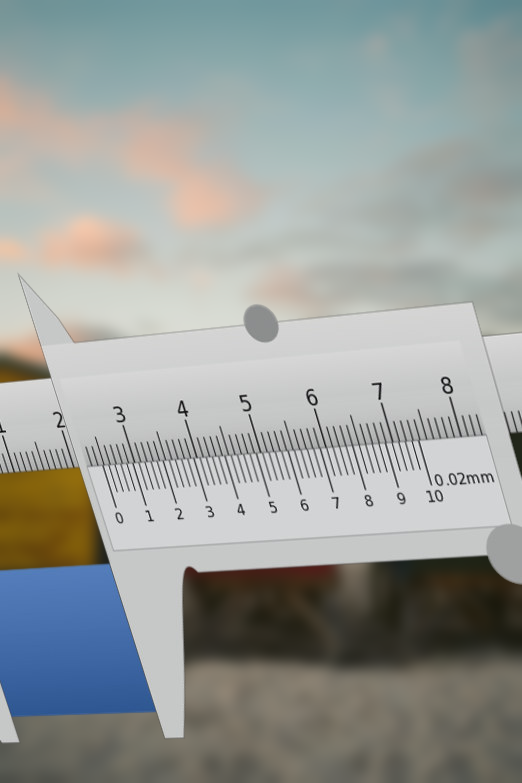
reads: 24.8
